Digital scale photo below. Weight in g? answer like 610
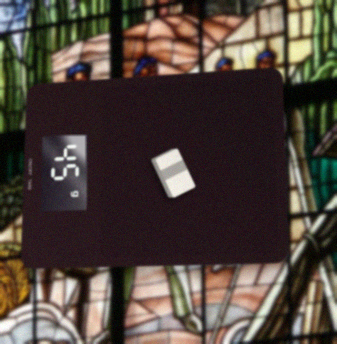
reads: 45
